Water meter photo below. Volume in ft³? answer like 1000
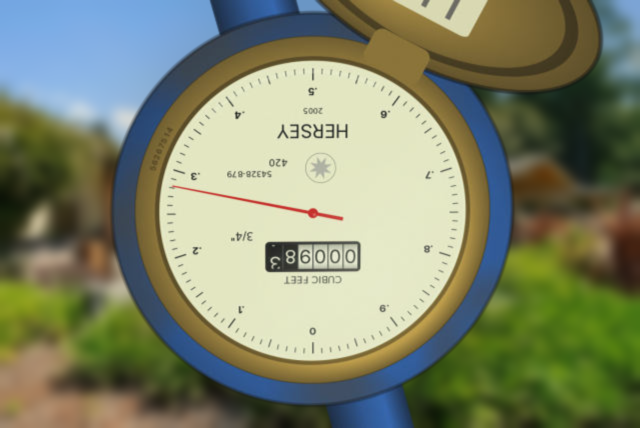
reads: 983.28
